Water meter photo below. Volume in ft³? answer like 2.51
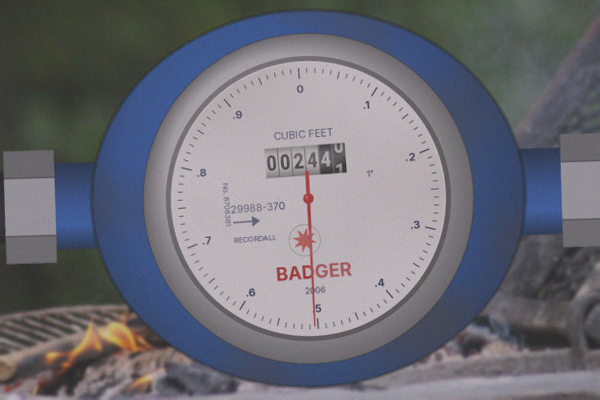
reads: 2440.50
